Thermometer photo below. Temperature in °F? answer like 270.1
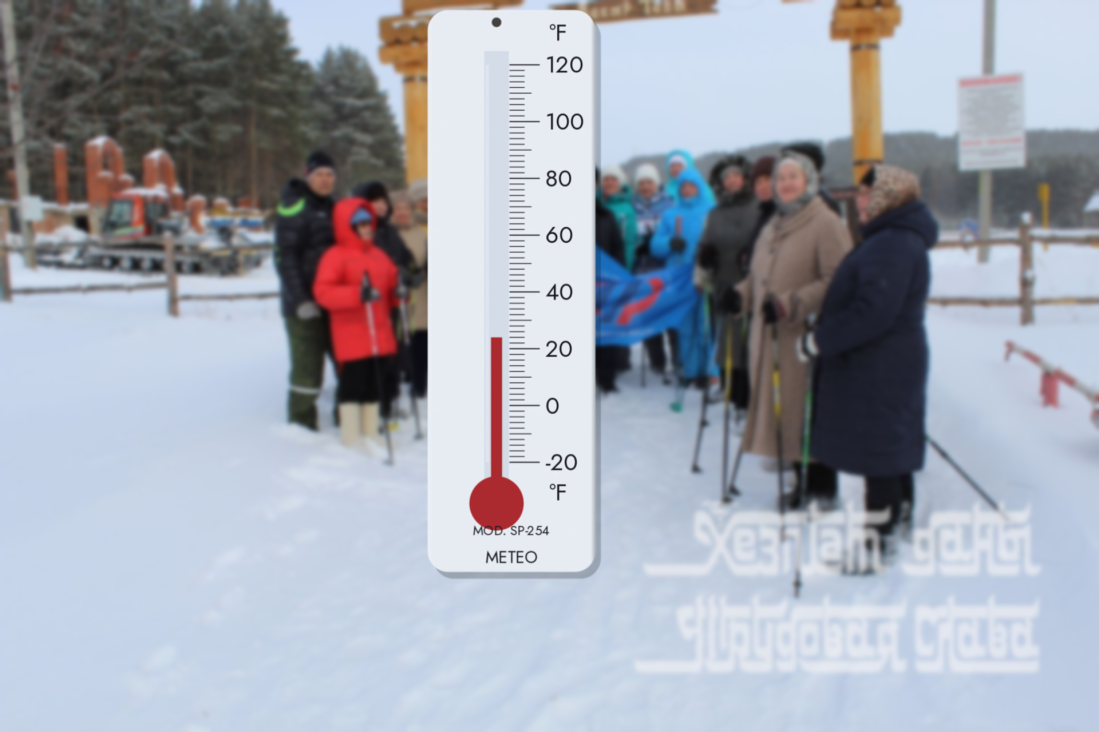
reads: 24
